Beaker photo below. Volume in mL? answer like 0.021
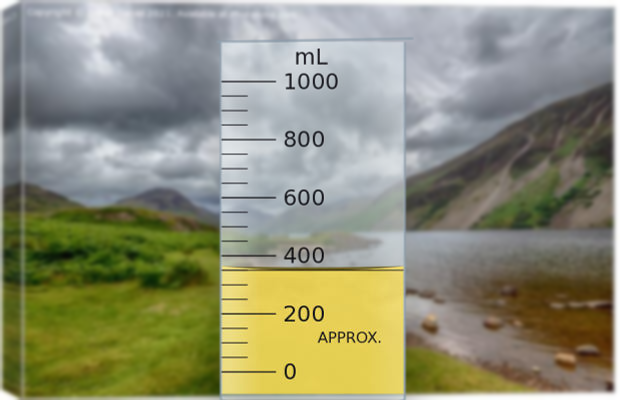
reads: 350
